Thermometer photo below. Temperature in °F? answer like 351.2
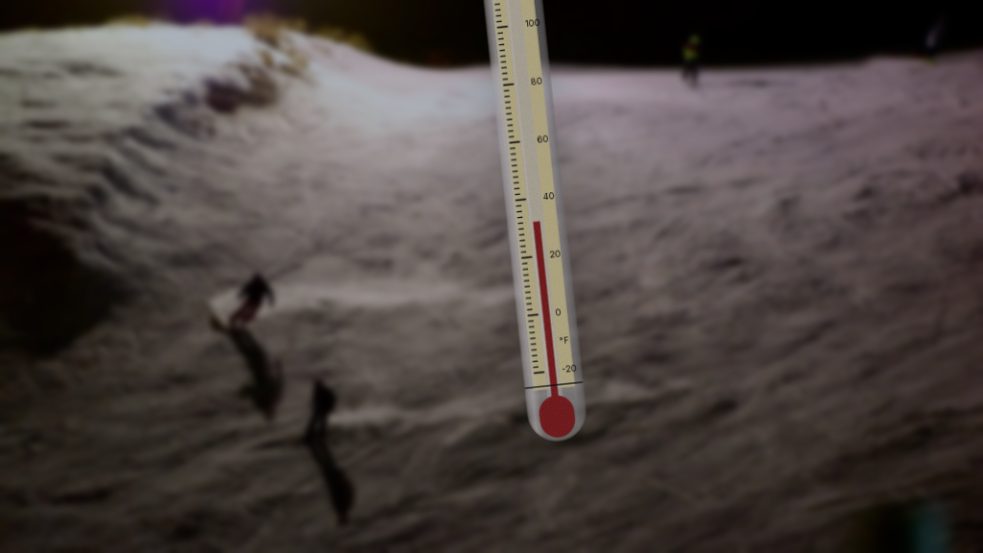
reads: 32
